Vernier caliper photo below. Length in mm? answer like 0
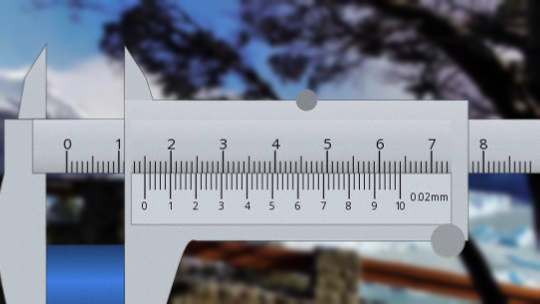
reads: 15.0
